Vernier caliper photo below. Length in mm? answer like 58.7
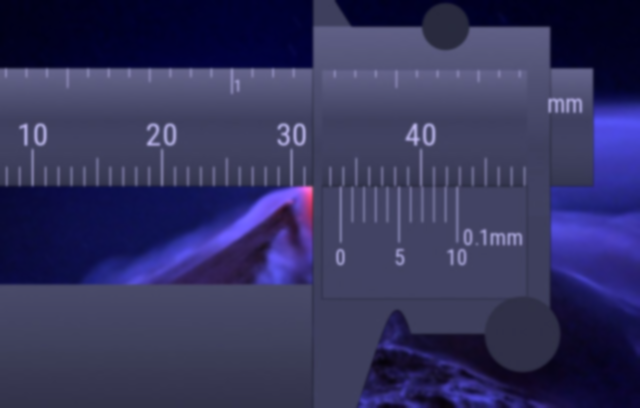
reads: 33.8
